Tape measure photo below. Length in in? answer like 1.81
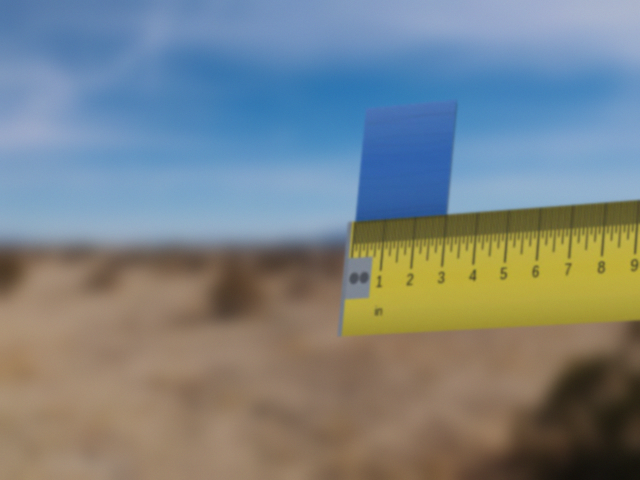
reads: 3
